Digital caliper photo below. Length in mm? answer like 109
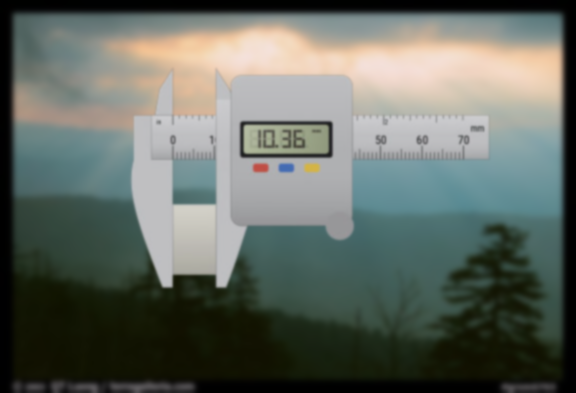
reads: 10.36
